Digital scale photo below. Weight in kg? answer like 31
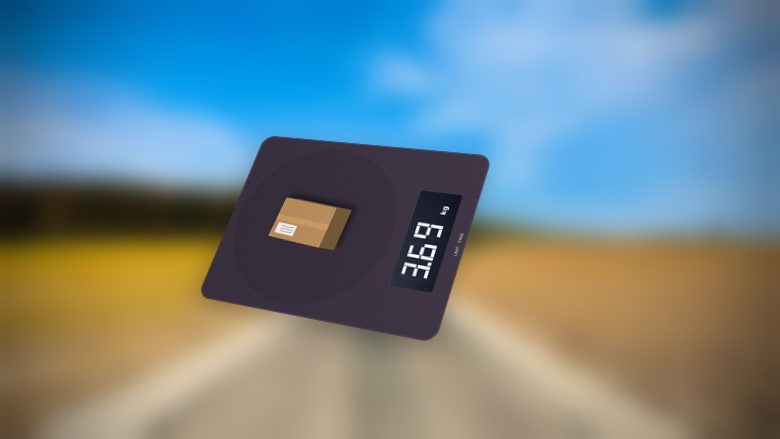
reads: 3.69
